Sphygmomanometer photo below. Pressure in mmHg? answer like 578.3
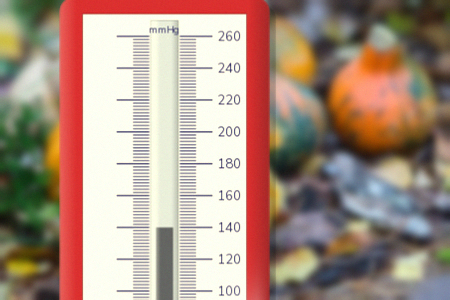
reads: 140
